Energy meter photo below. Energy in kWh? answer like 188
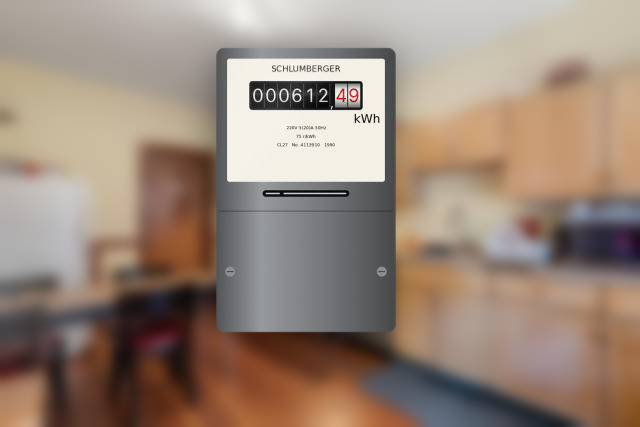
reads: 612.49
